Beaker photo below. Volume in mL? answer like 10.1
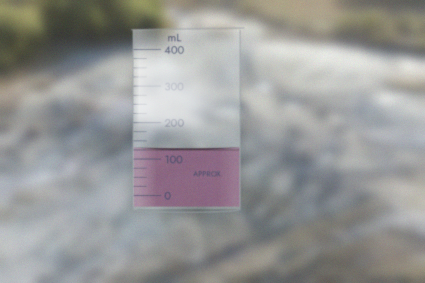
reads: 125
